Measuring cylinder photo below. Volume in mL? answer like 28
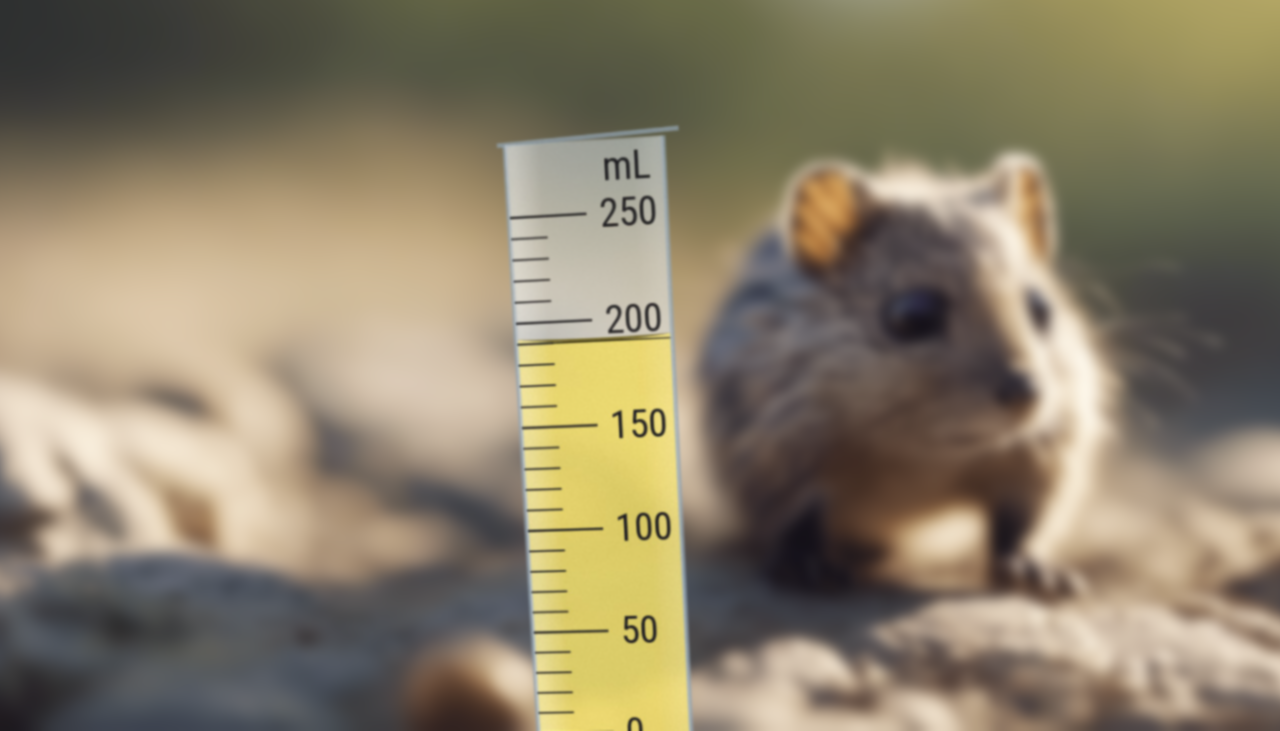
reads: 190
